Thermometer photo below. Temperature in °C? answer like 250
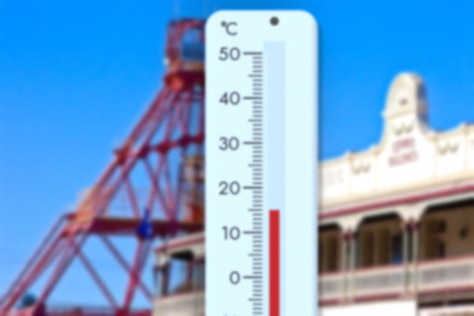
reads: 15
